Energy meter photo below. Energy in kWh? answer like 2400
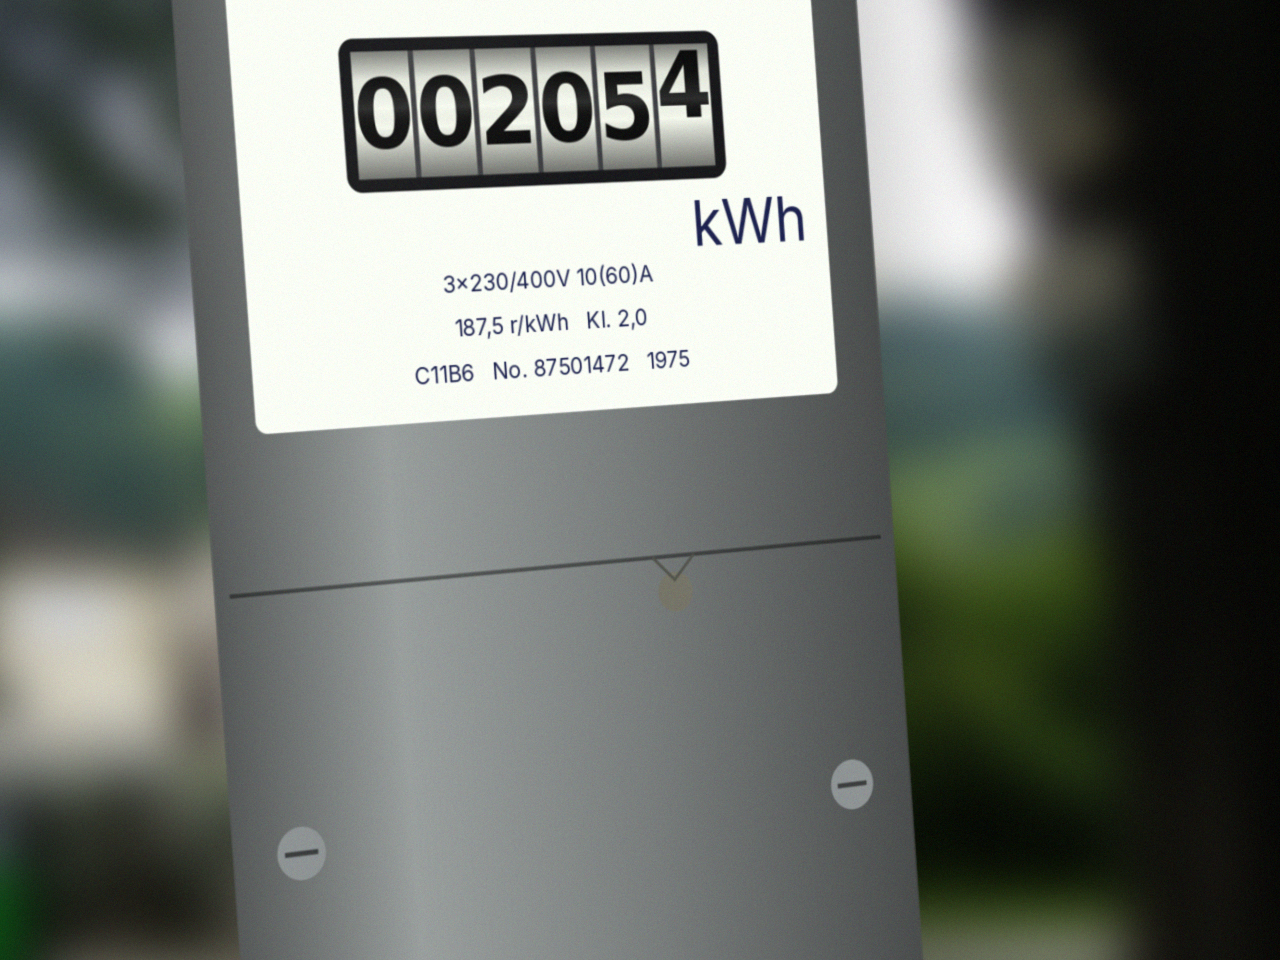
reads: 2054
